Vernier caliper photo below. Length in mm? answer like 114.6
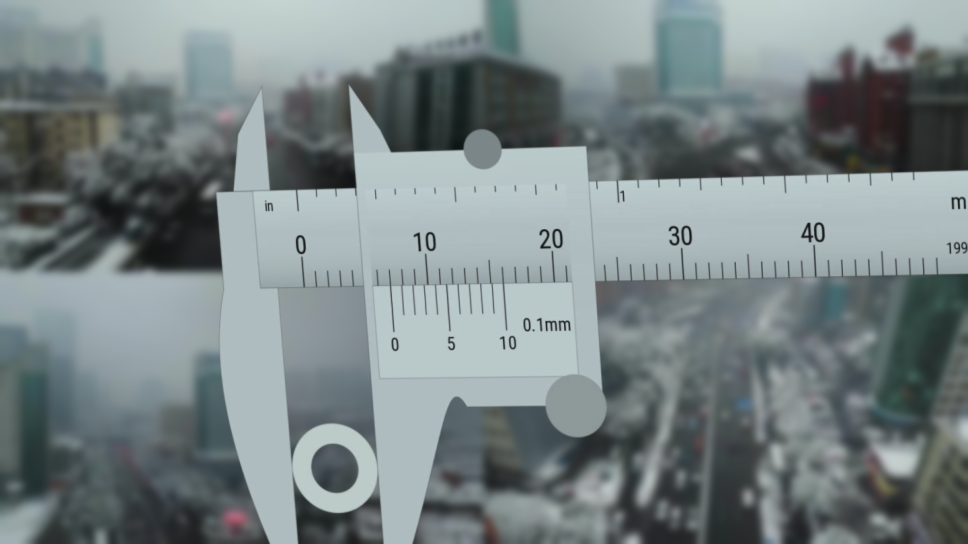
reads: 7.0
